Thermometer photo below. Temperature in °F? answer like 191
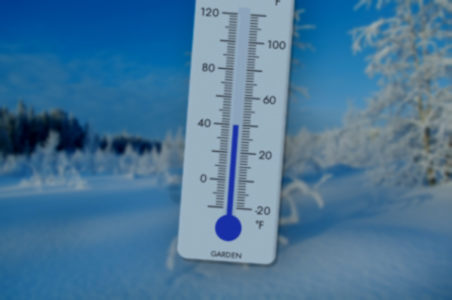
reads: 40
